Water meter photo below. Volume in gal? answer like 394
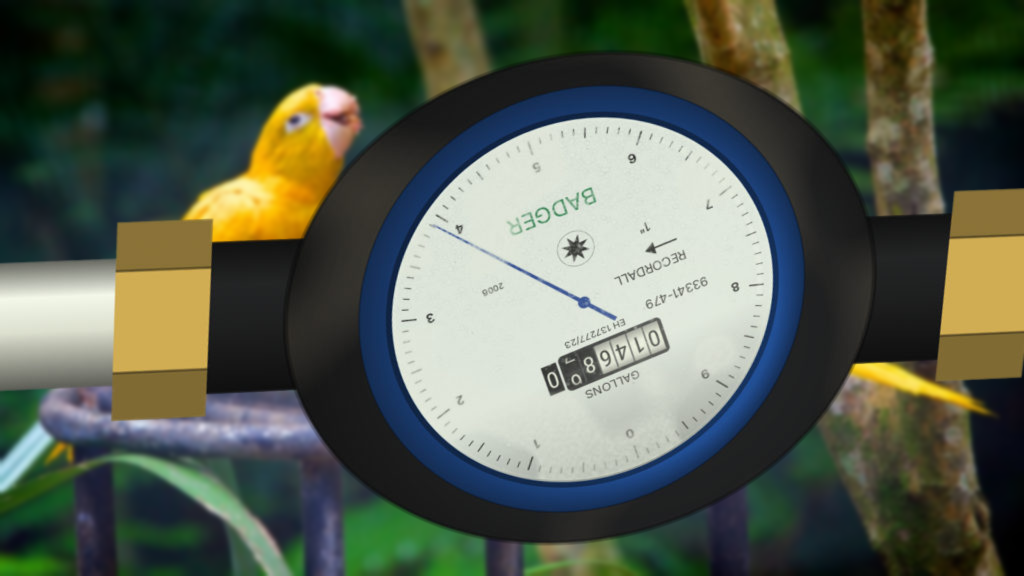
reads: 146863.9
